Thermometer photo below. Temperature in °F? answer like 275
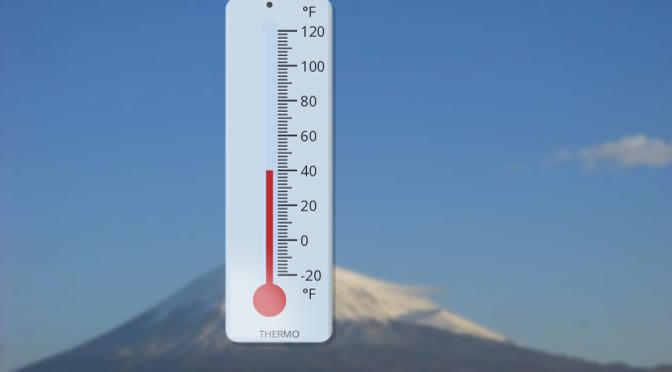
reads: 40
